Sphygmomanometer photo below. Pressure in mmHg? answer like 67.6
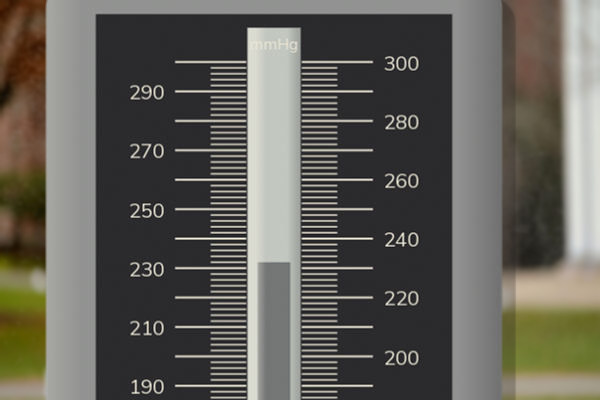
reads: 232
